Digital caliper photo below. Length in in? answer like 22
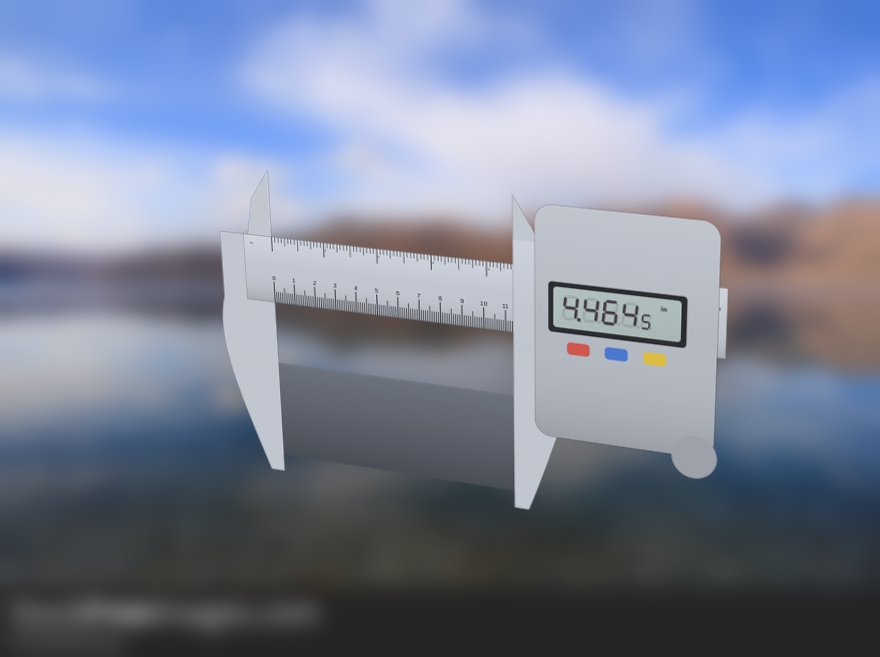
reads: 4.4645
